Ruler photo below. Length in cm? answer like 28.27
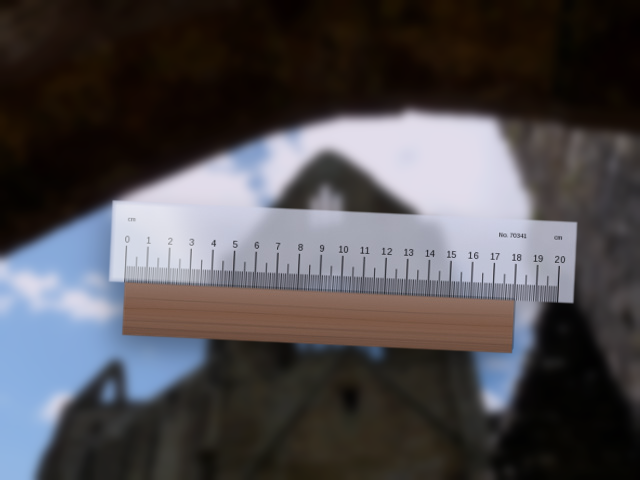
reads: 18
